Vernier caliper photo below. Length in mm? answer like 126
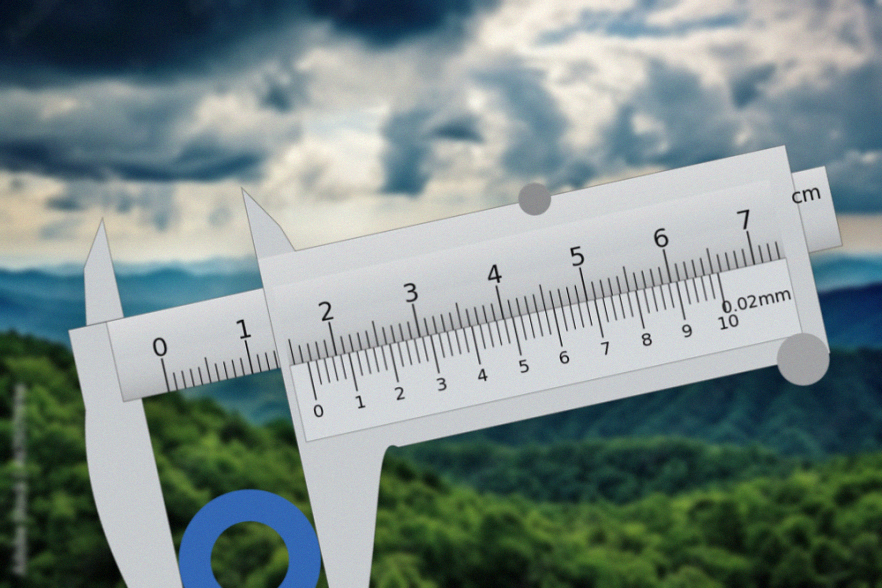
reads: 16.6
